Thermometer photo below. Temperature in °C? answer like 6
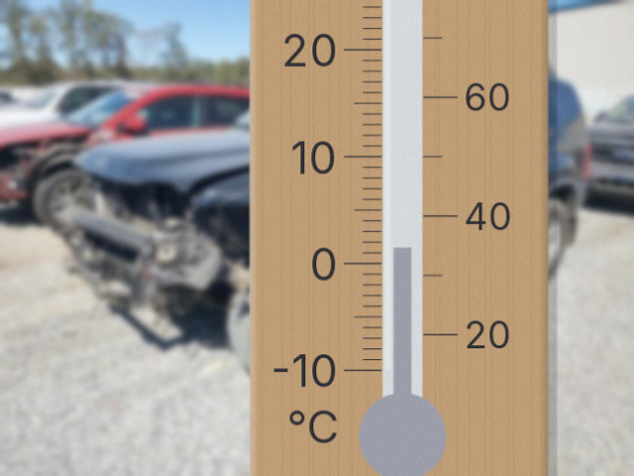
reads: 1.5
